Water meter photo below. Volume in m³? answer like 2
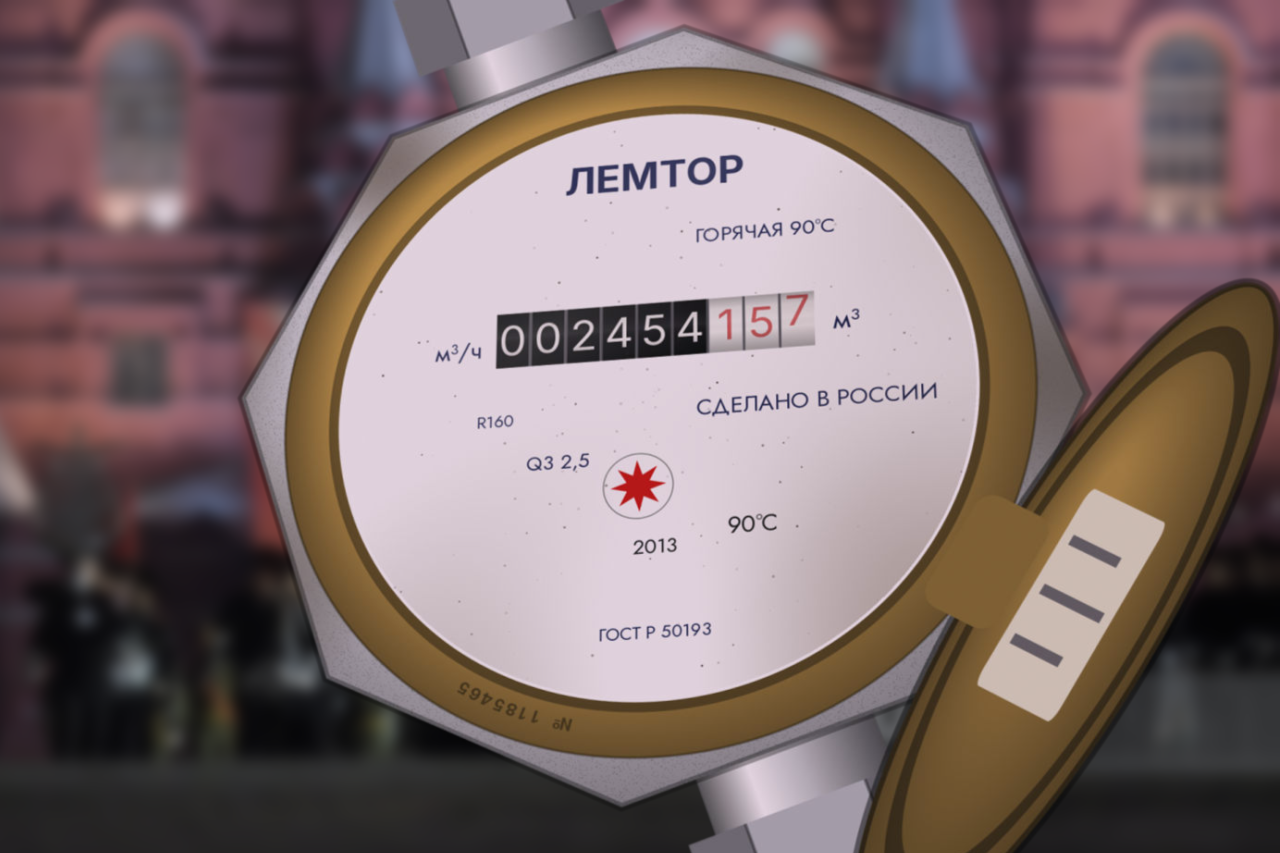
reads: 2454.157
